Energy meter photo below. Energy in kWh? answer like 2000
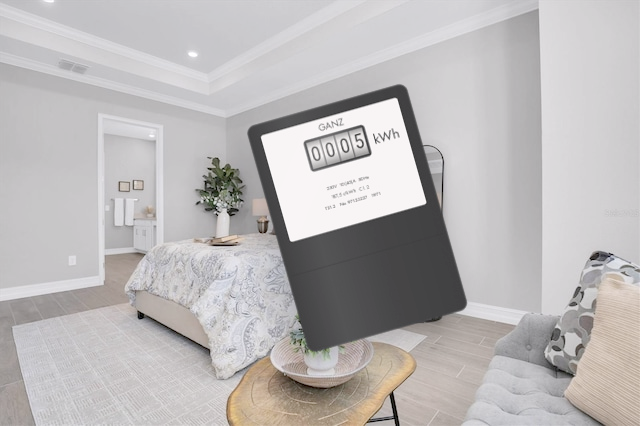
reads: 5
